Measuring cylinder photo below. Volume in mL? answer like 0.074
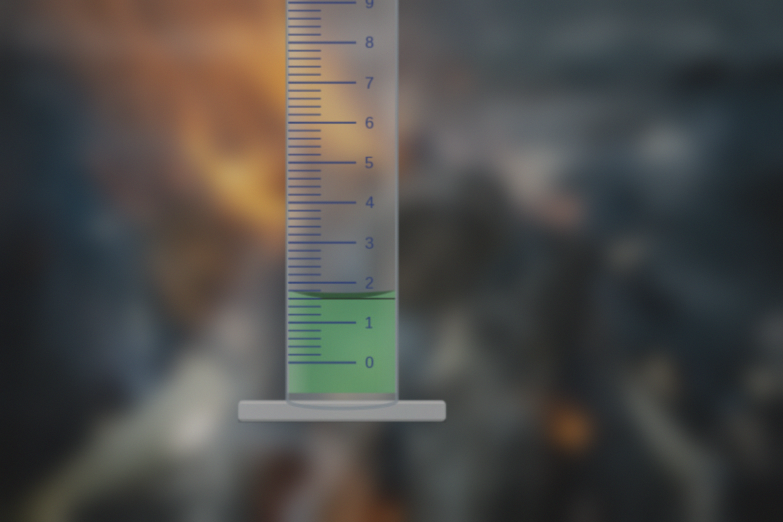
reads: 1.6
